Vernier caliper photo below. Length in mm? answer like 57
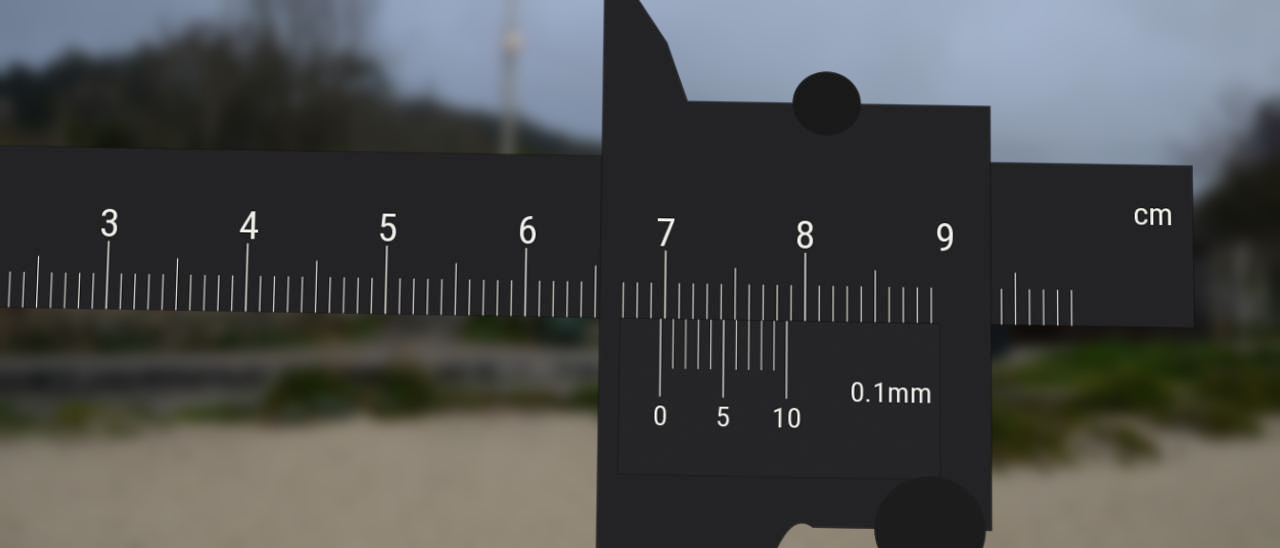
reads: 69.7
